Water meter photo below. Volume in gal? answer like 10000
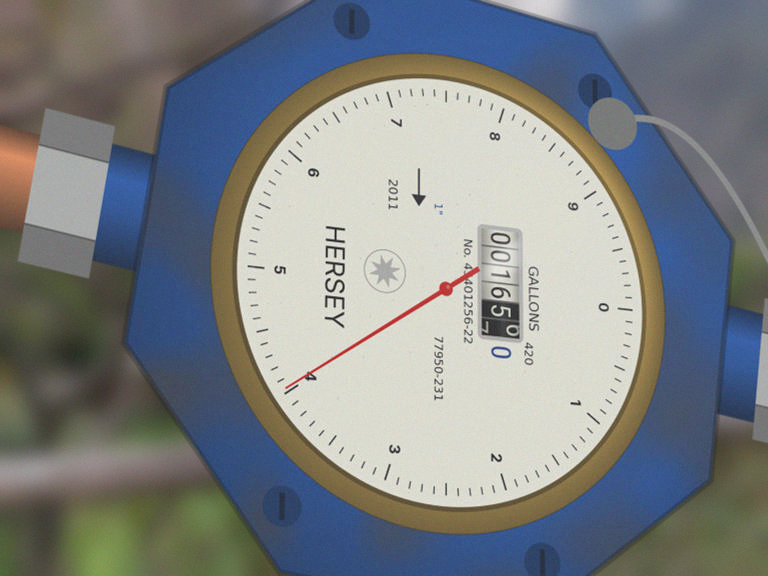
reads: 16564.0
